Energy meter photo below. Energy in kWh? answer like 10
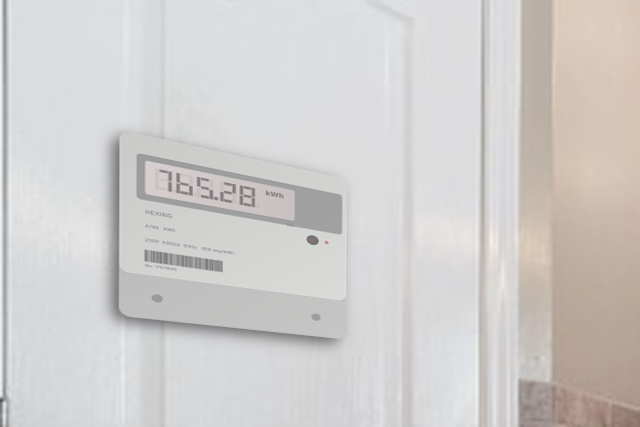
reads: 765.28
